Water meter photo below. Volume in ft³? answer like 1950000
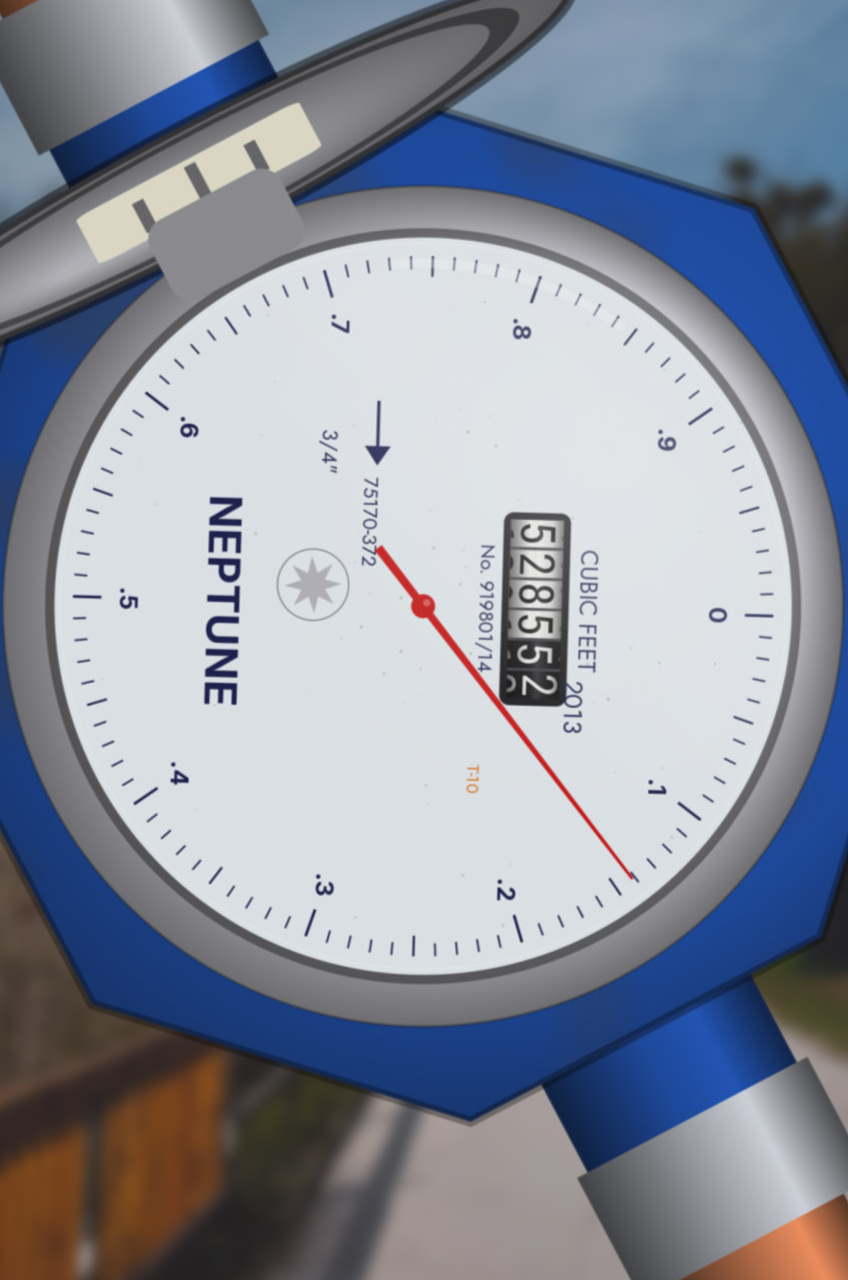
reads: 528552.14
